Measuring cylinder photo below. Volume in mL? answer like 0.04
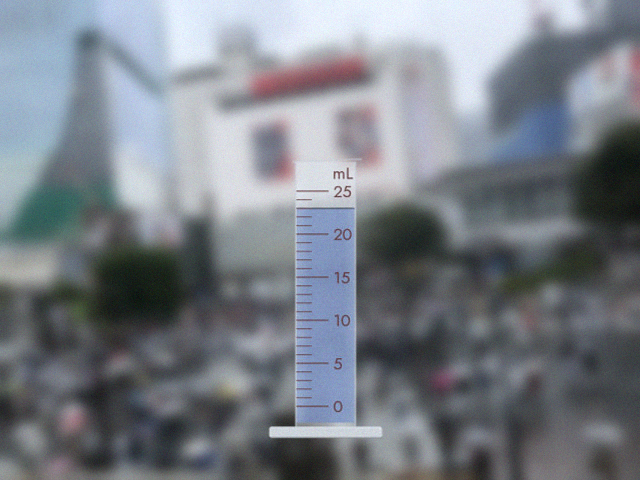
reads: 23
